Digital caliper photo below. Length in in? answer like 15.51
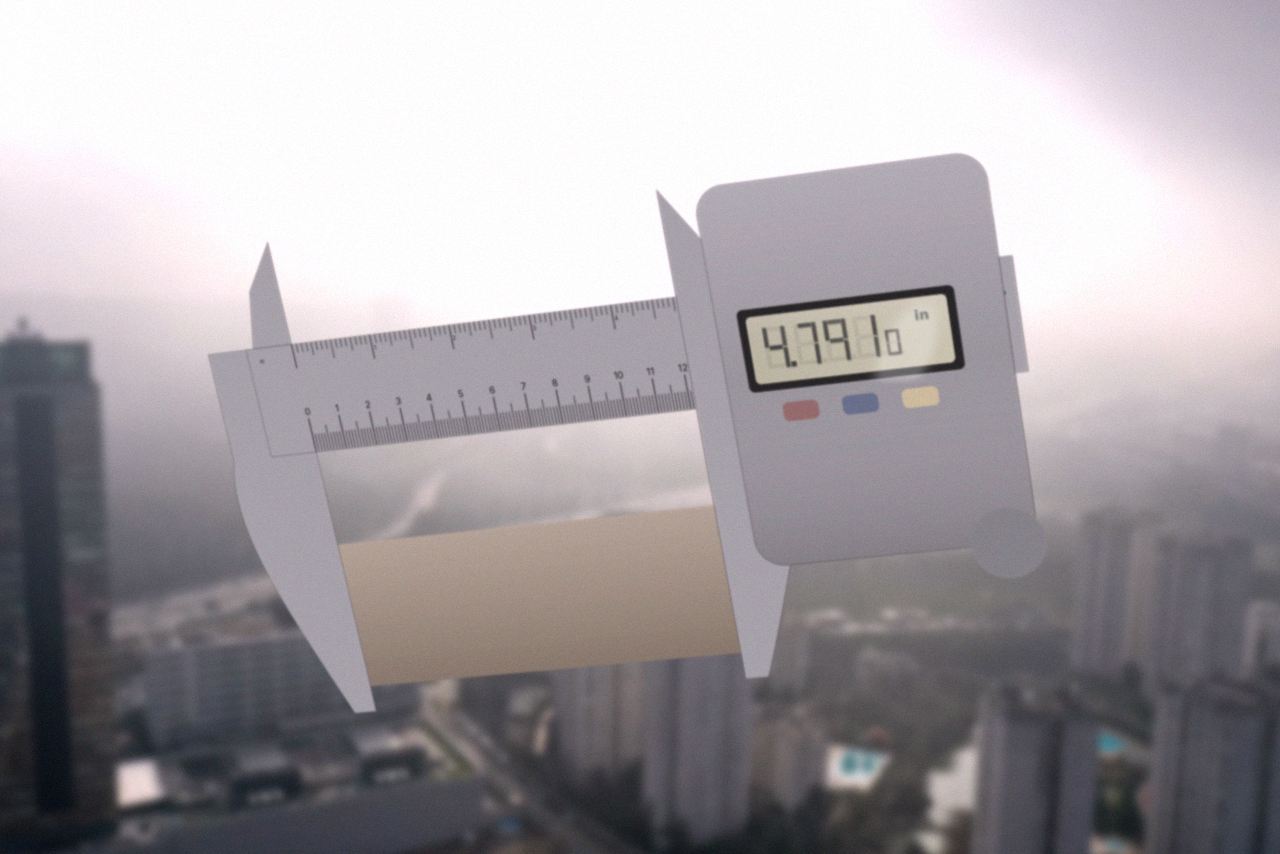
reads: 4.7910
